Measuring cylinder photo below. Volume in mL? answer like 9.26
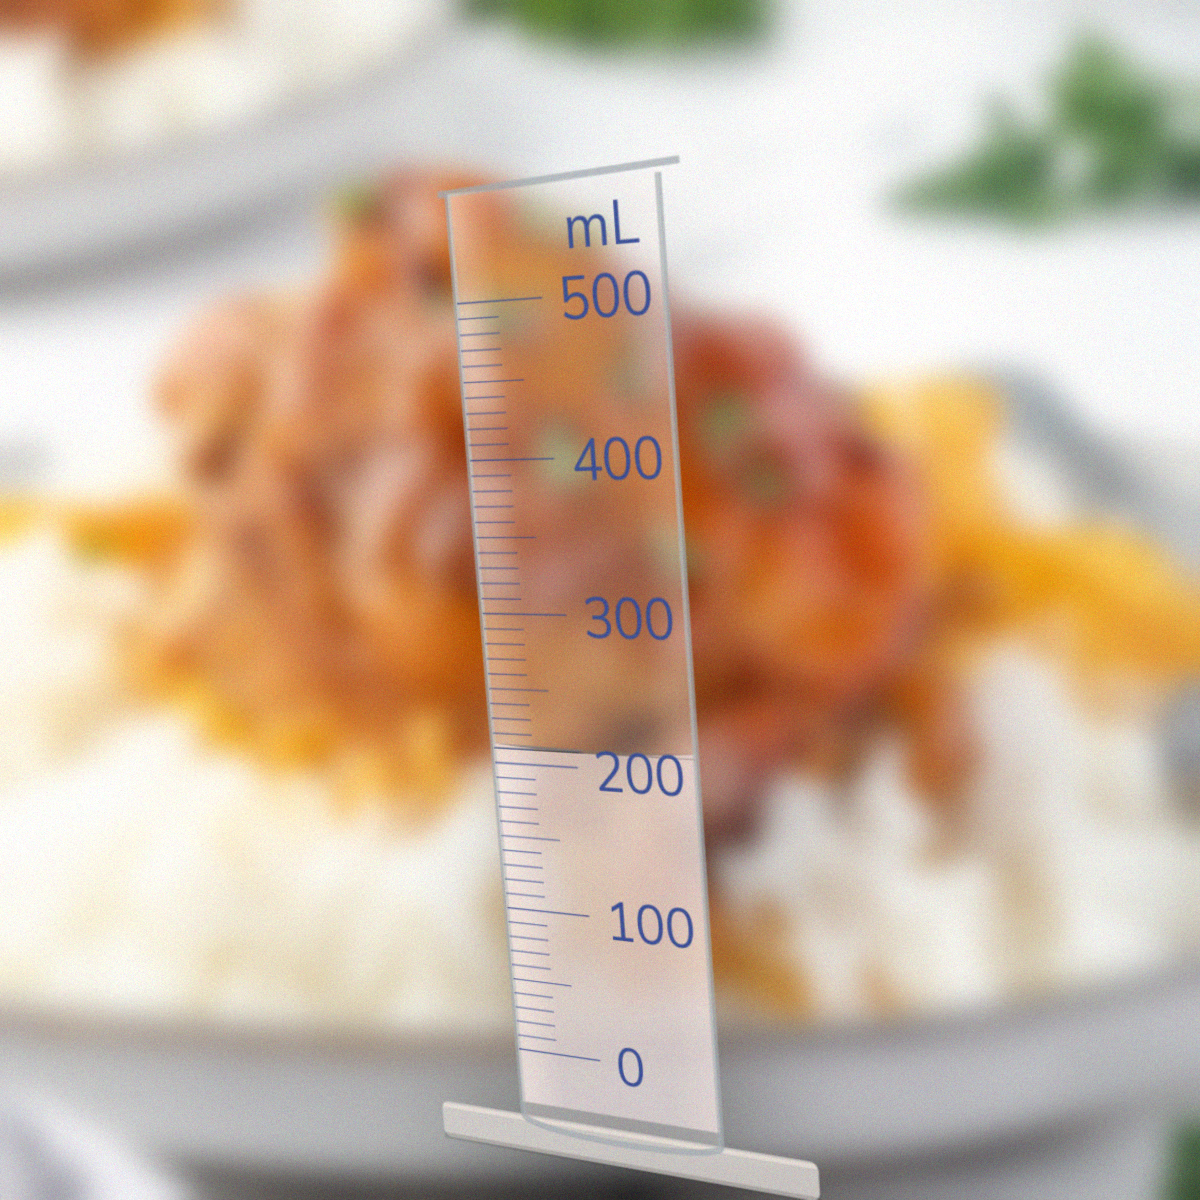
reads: 210
